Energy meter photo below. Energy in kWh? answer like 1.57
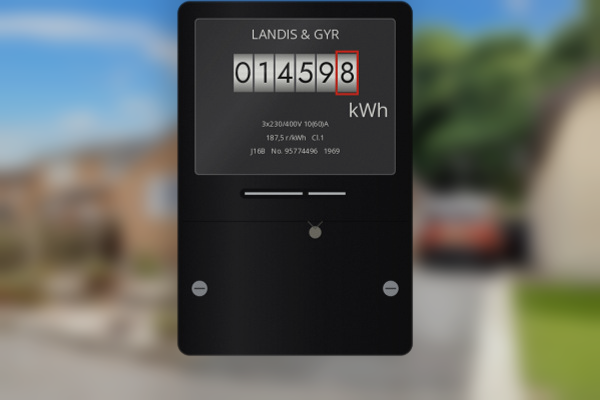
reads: 1459.8
